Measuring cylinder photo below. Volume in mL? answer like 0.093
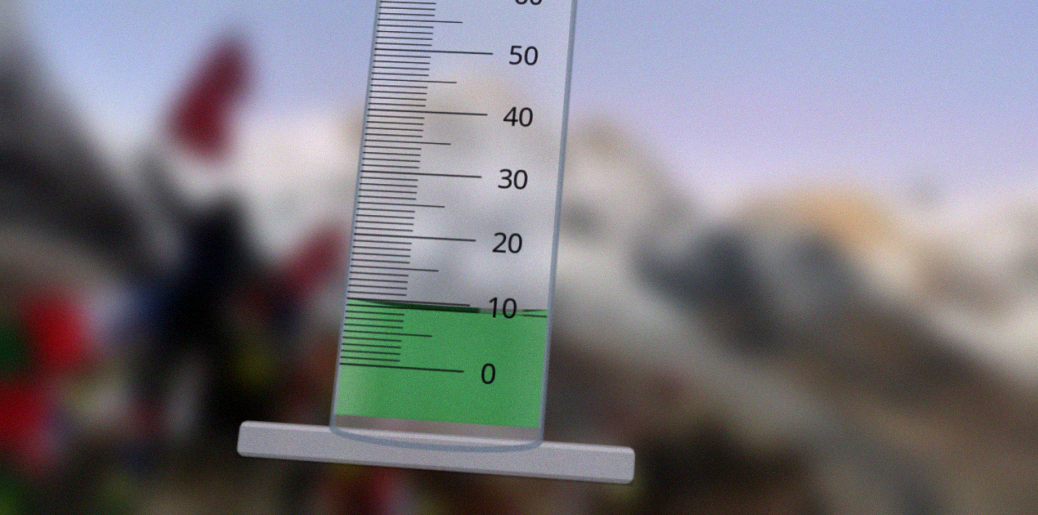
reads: 9
